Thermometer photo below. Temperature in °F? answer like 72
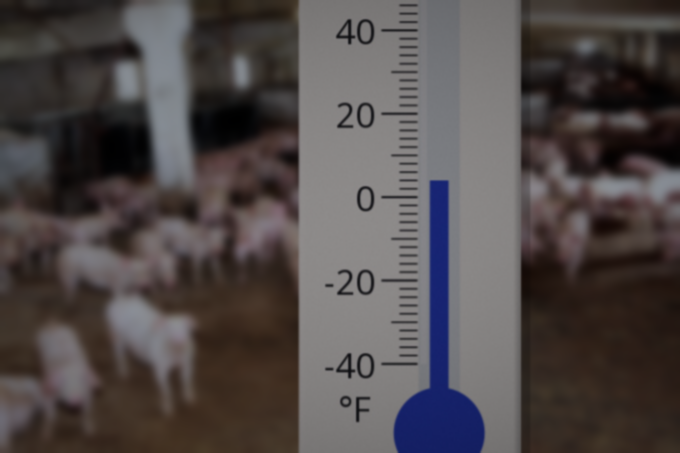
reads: 4
